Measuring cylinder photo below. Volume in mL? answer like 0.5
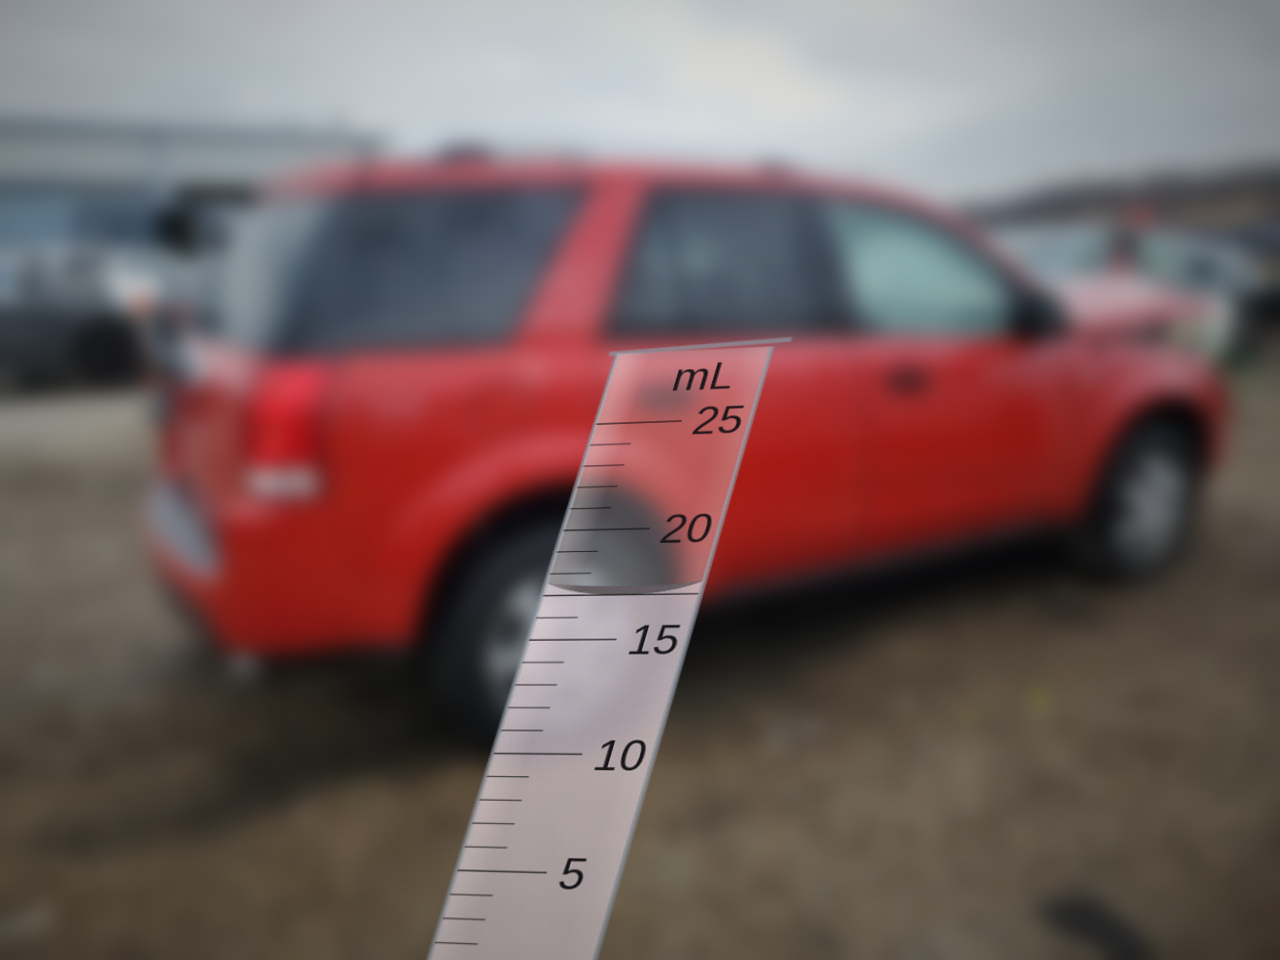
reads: 17
